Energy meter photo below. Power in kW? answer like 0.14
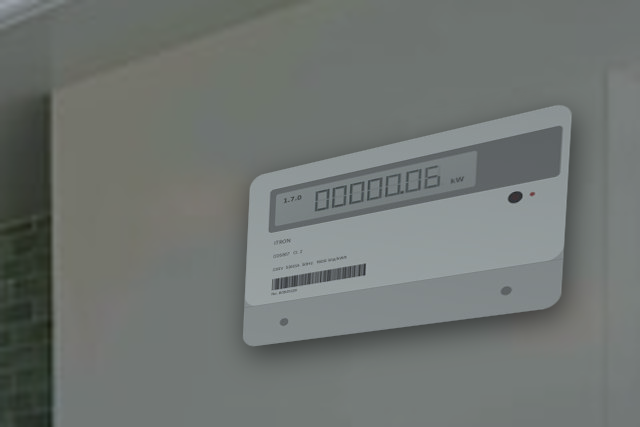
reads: 0.06
